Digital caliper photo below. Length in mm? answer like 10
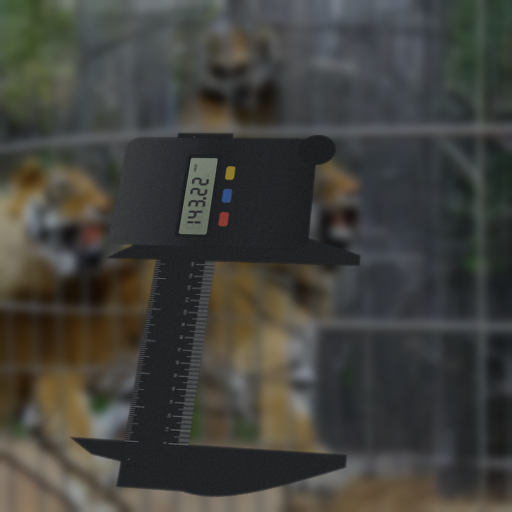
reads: 143.22
